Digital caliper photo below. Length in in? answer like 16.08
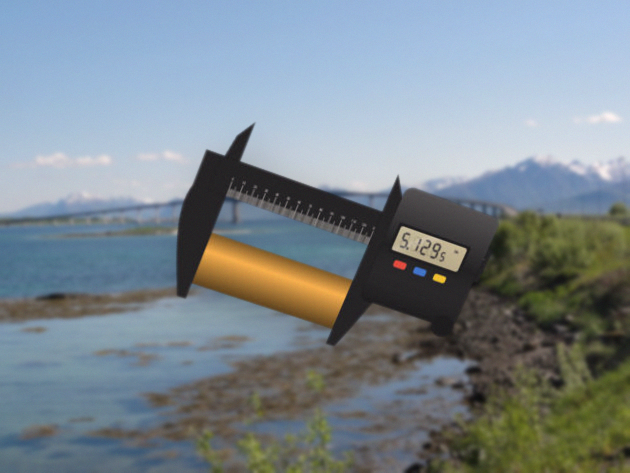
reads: 5.1295
